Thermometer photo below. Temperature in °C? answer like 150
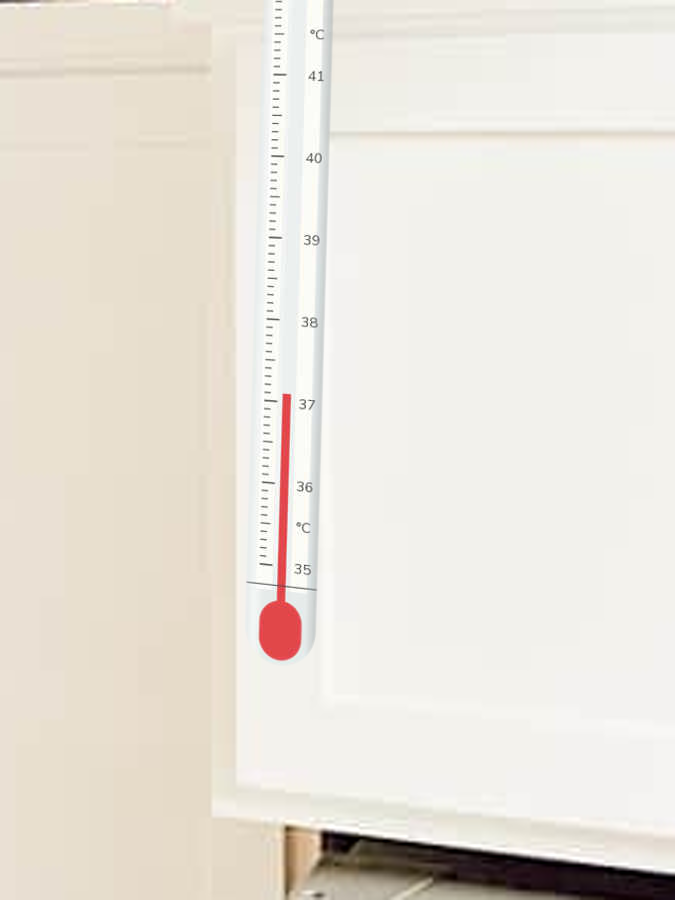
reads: 37.1
